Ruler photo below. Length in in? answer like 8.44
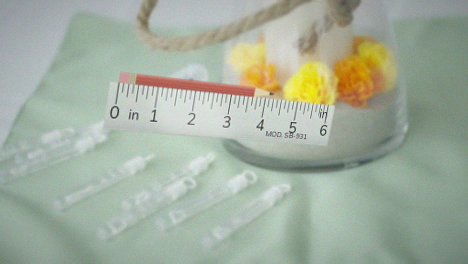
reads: 4.25
